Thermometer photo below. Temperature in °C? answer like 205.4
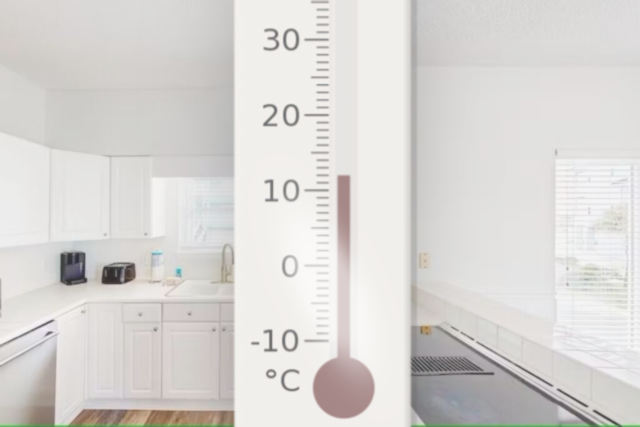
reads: 12
